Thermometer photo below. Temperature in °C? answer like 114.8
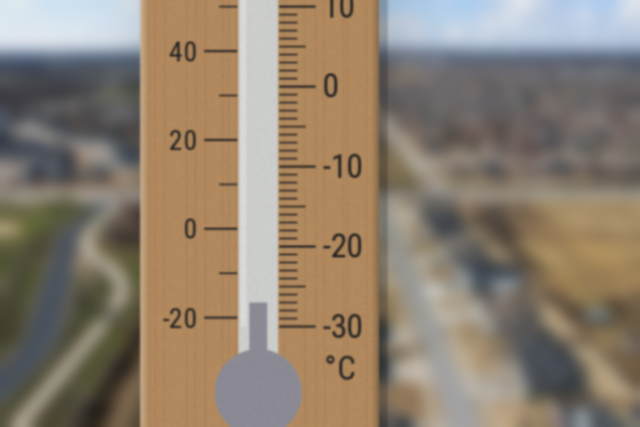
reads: -27
